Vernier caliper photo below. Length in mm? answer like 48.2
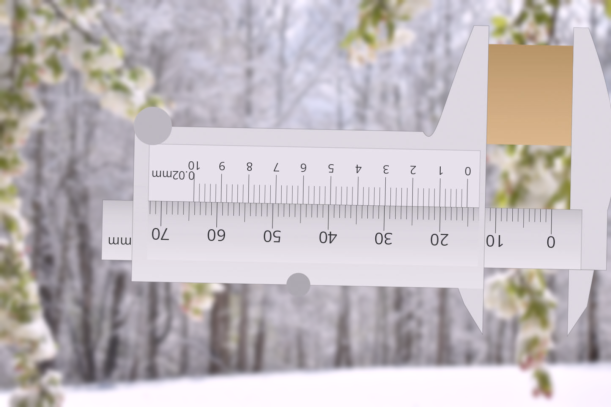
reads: 15.2
